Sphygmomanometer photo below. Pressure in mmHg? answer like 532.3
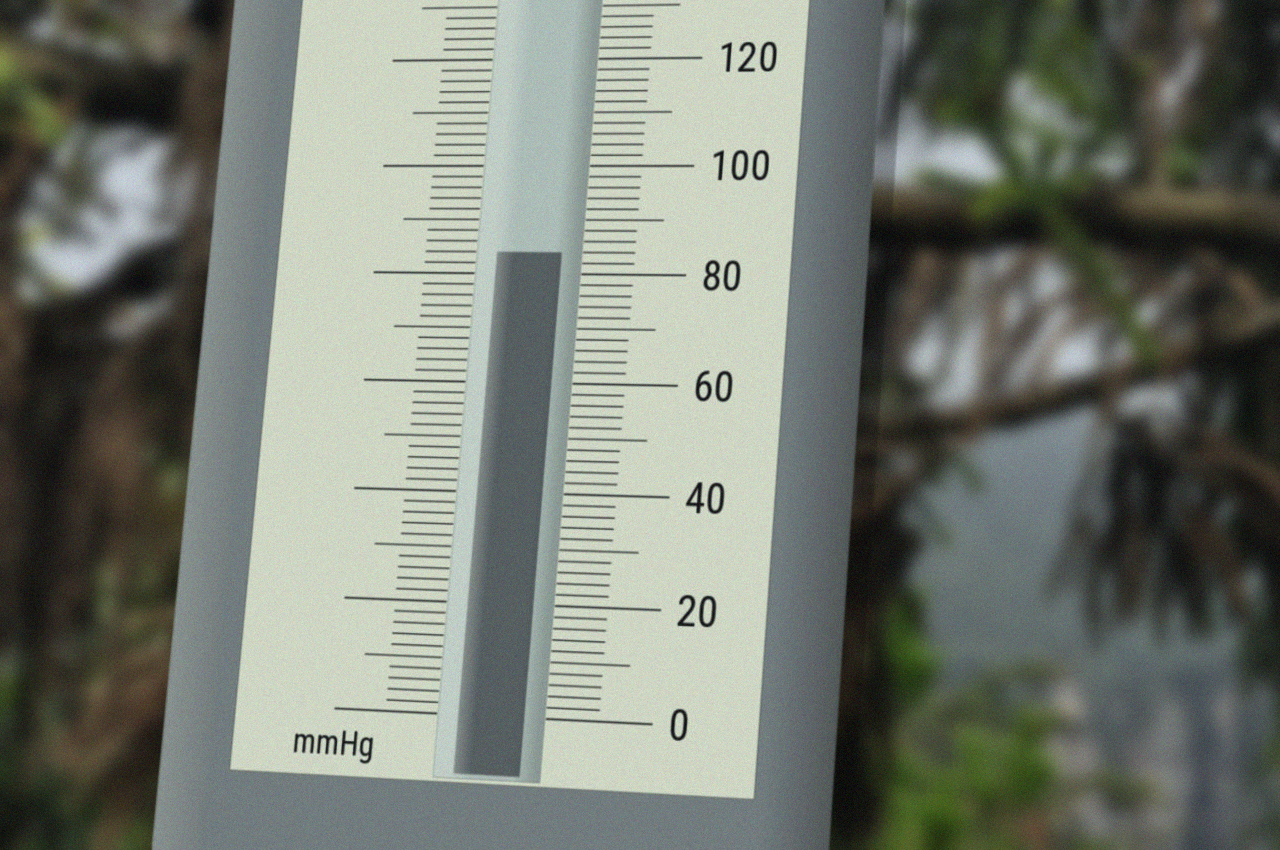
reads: 84
